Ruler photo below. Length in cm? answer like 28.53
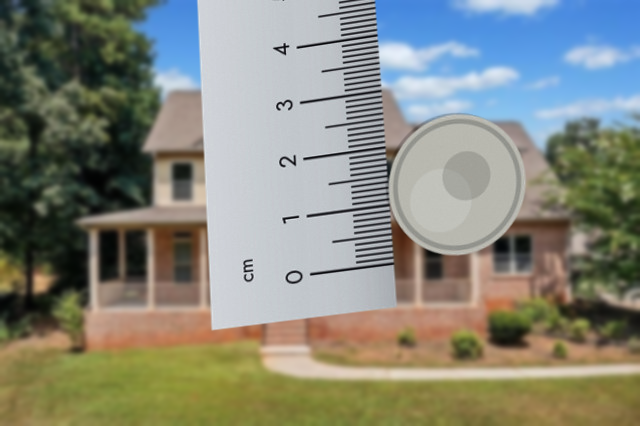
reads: 2.4
